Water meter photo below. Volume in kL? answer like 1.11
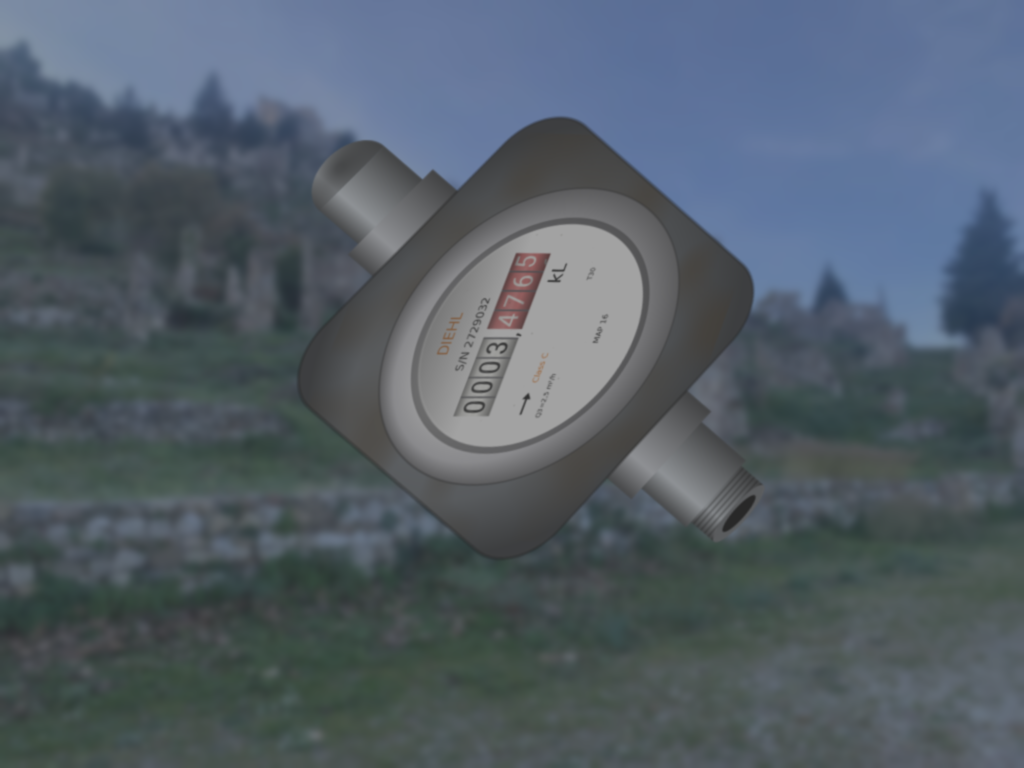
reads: 3.4765
